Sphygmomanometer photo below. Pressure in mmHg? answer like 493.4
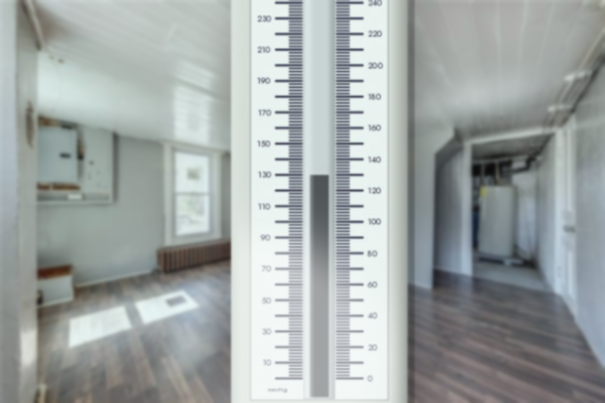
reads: 130
